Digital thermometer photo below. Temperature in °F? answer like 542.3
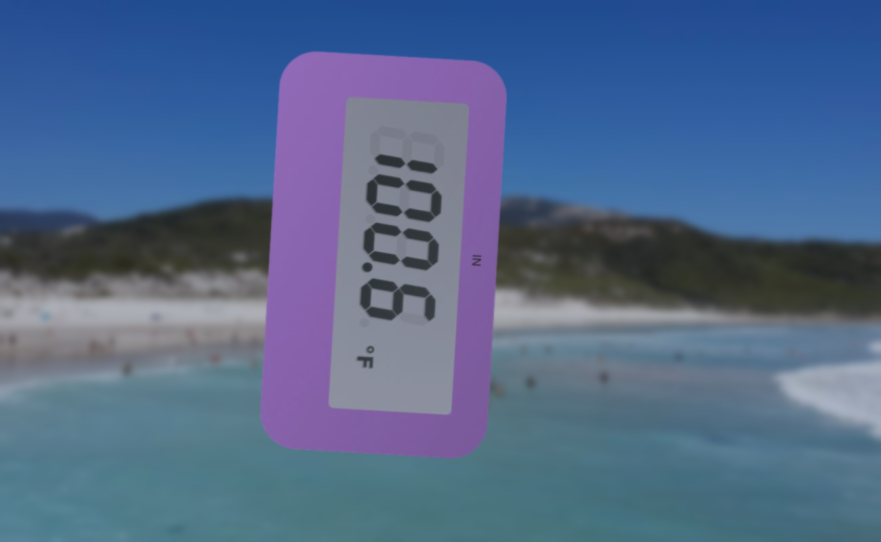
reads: 100.6
